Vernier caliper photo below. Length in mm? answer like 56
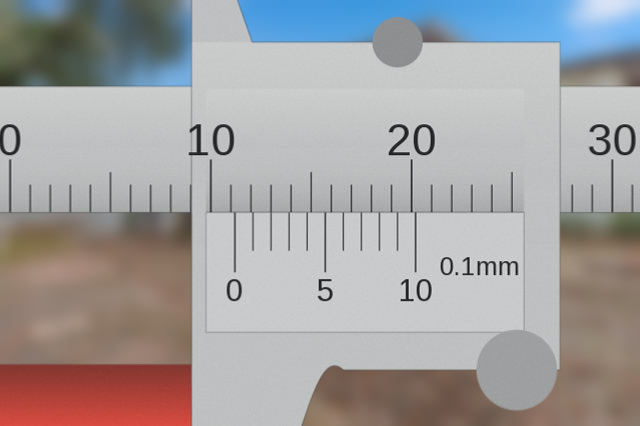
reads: 11.2
